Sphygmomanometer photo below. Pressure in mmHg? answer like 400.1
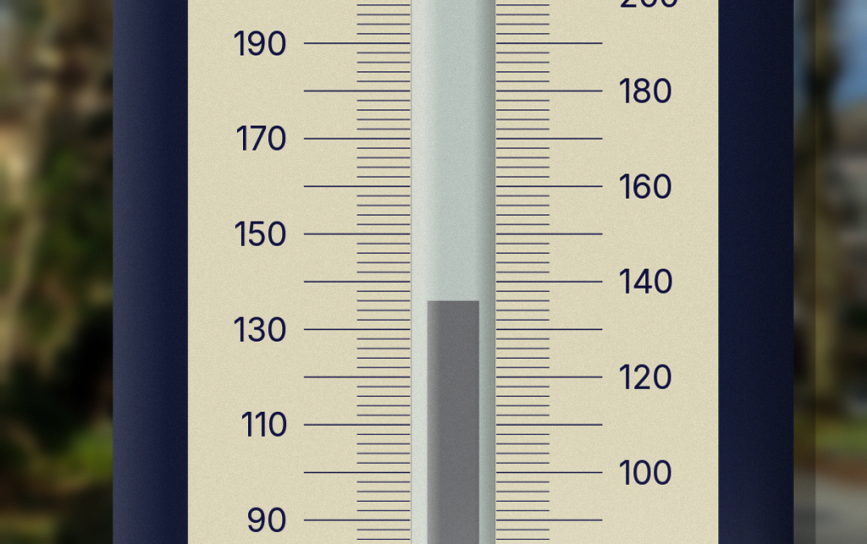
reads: 136
